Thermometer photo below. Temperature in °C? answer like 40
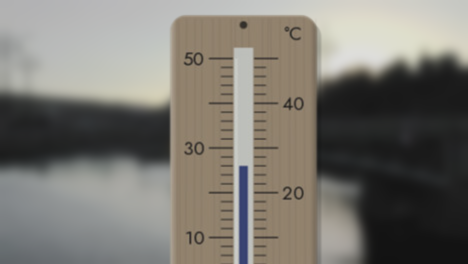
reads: 26
